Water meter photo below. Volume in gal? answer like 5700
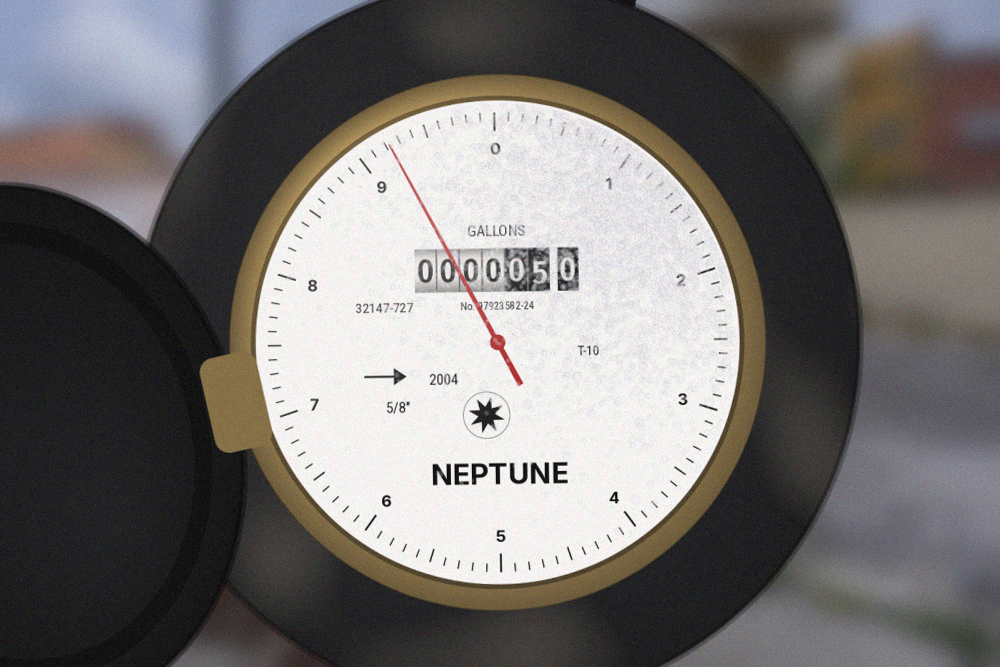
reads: 49.2
